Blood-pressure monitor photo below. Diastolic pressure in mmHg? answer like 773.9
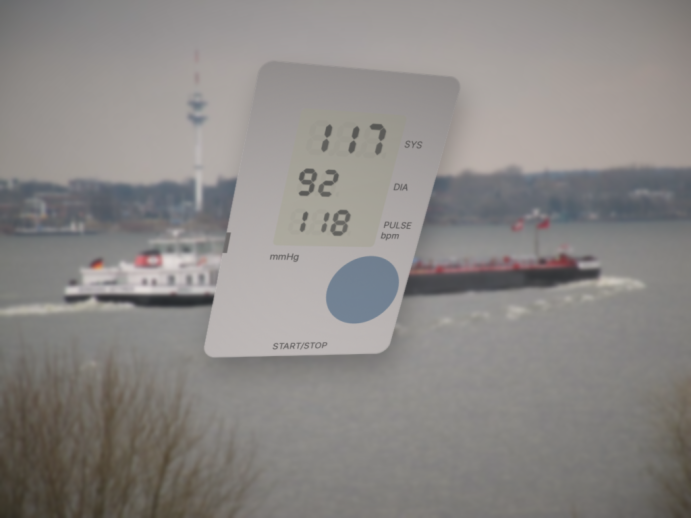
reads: 92
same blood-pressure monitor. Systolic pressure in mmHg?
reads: 117
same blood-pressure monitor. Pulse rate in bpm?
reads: 118
